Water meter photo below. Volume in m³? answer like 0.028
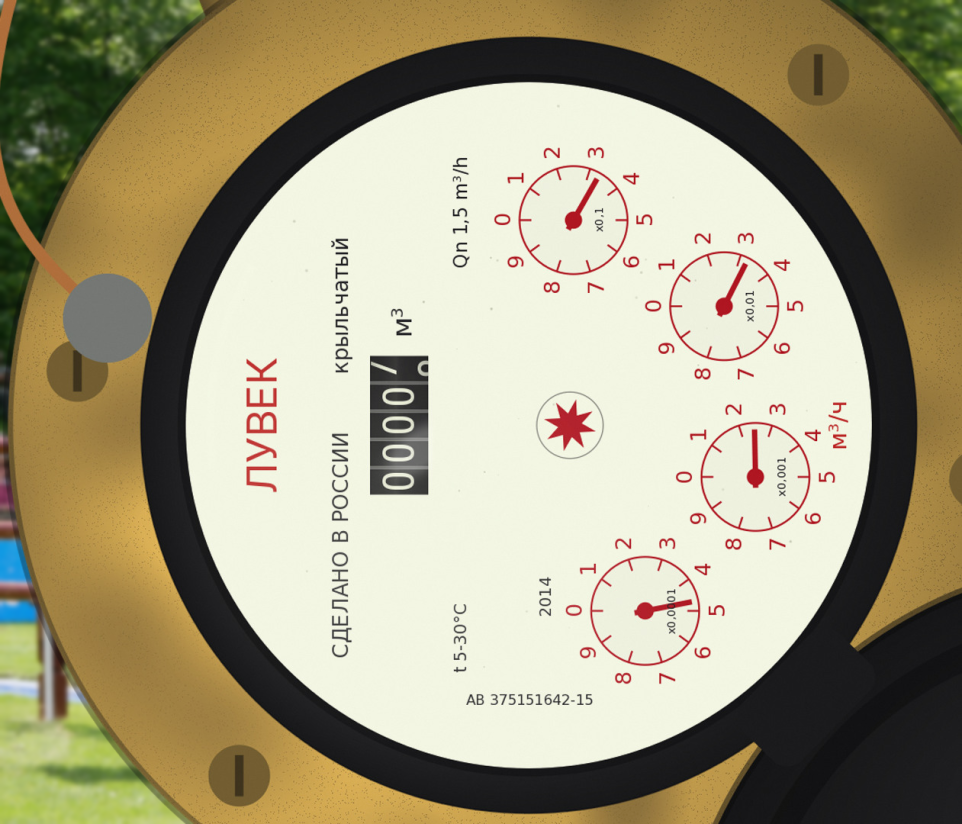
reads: 7.3324
